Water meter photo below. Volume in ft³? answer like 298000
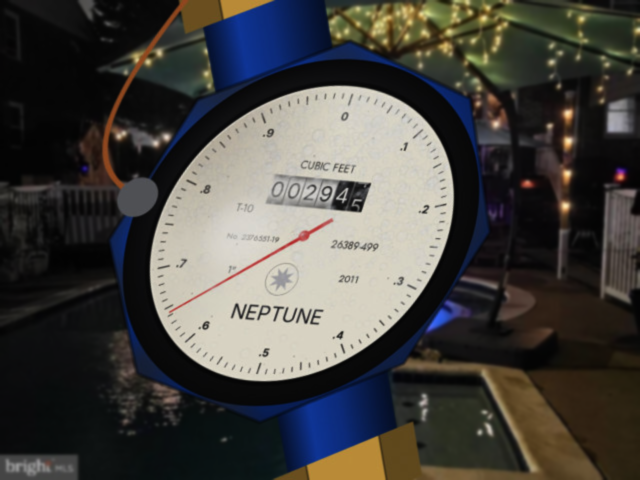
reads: 2944.64
